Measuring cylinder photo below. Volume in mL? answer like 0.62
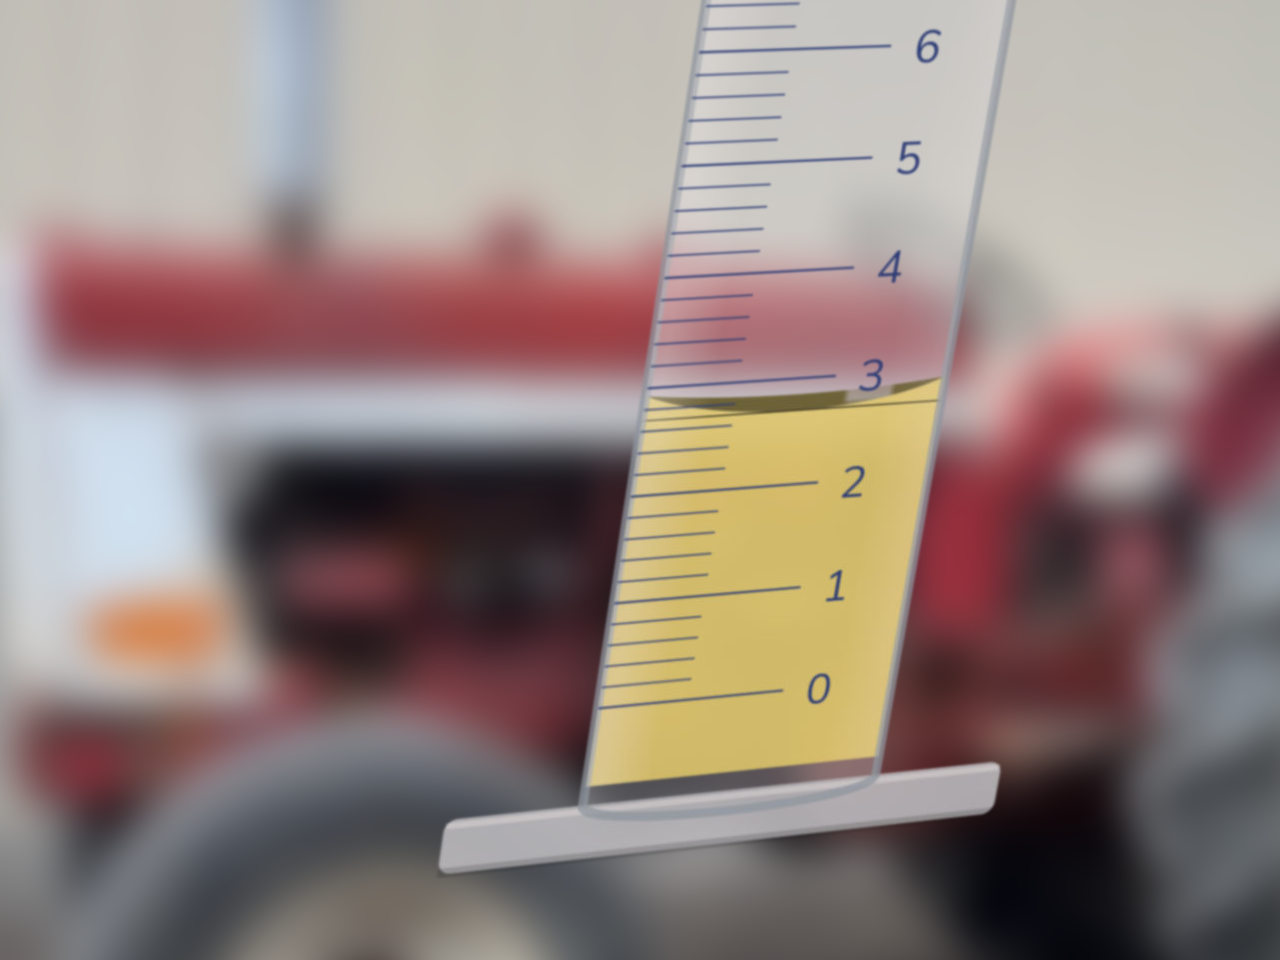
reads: 2.7
